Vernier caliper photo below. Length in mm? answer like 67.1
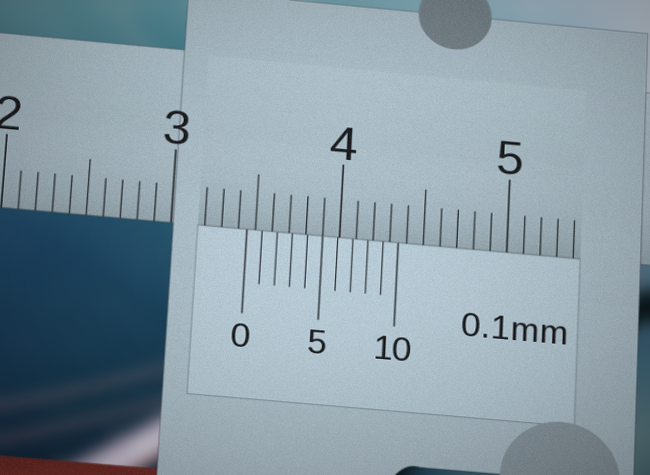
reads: 34.5
